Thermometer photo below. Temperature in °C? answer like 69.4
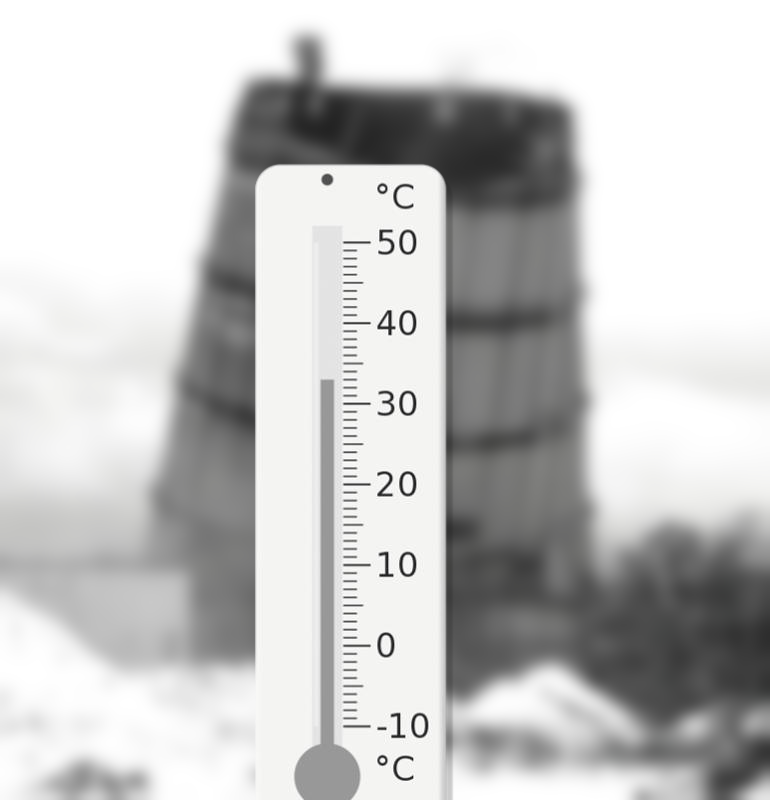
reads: 33
